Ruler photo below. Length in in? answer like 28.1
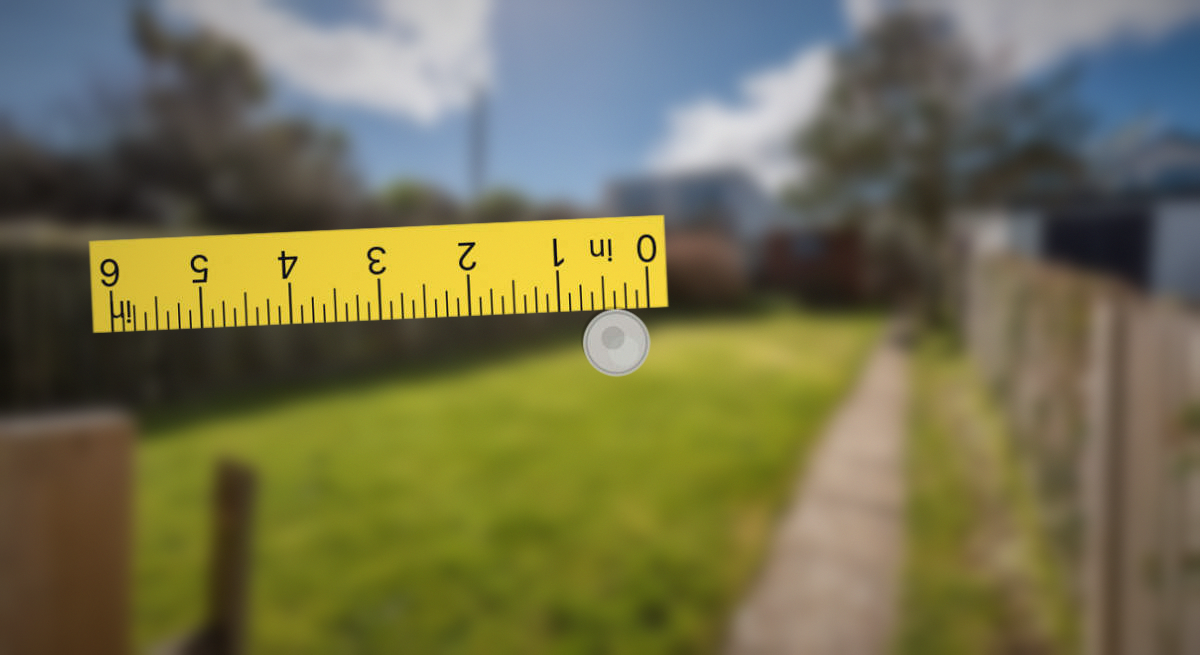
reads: 0.75
